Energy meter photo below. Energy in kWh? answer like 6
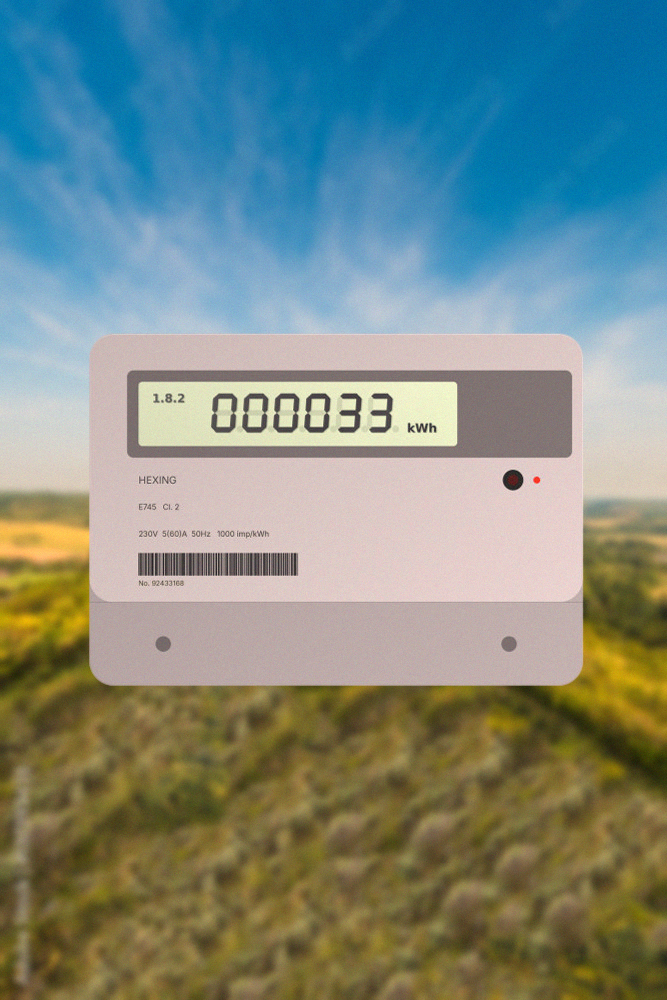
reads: 33
